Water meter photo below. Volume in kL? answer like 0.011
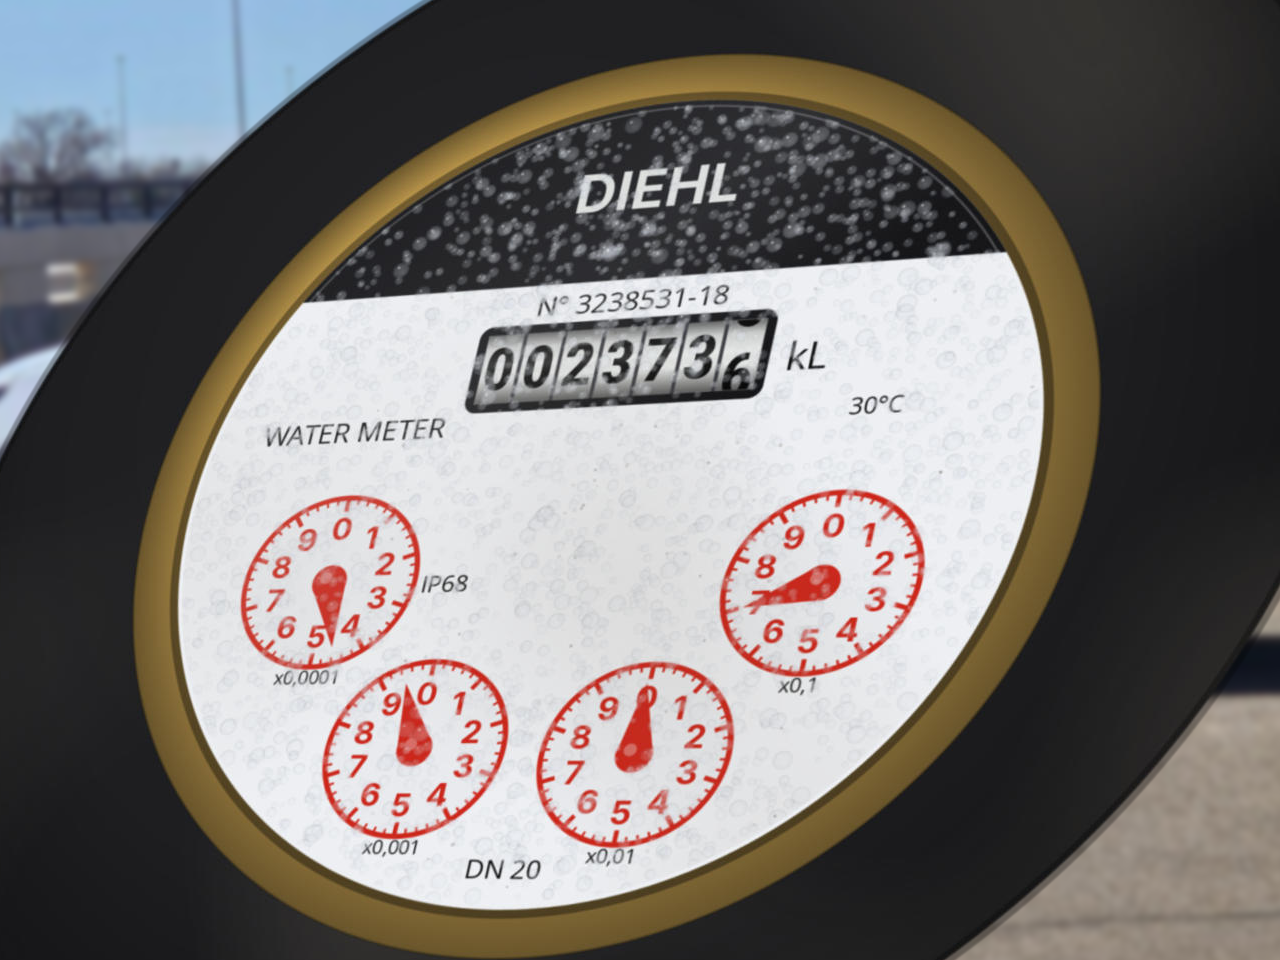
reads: 23735.6994
